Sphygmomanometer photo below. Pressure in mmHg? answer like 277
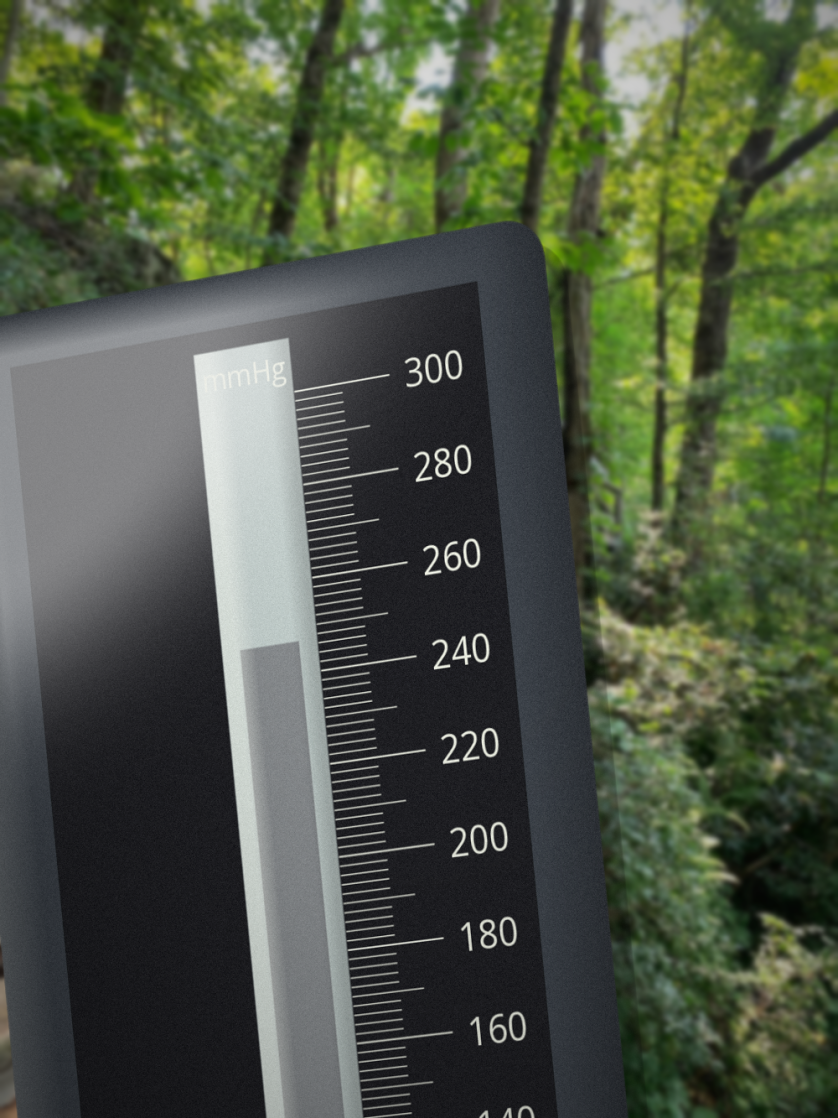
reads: 247
